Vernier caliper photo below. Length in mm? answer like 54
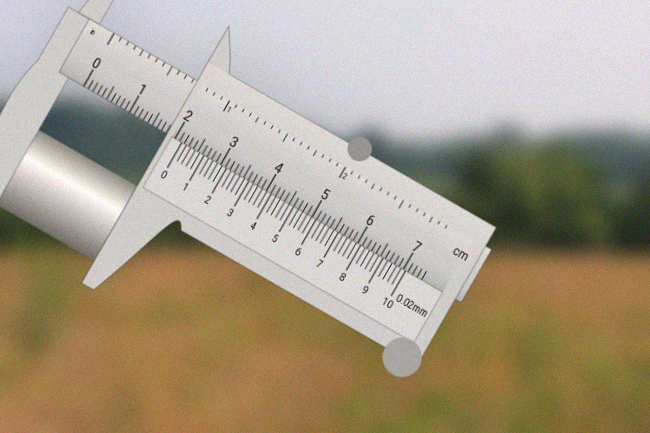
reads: 21.5
